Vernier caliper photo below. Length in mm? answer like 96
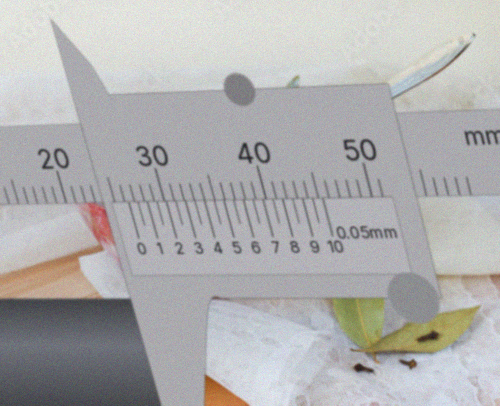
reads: 26.4
